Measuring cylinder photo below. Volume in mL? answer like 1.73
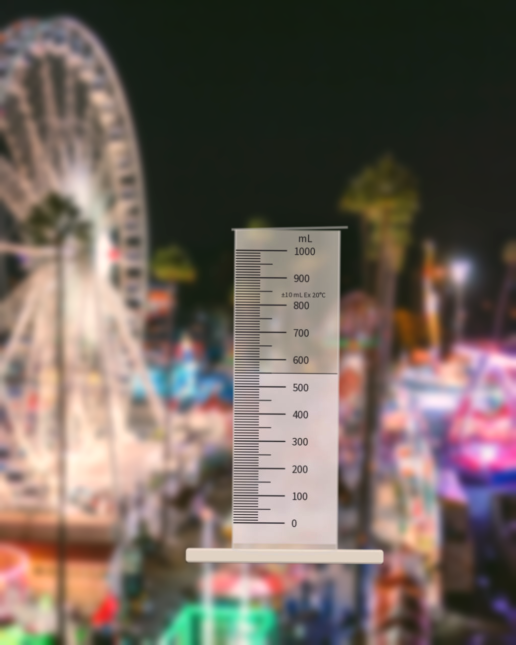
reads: 550
